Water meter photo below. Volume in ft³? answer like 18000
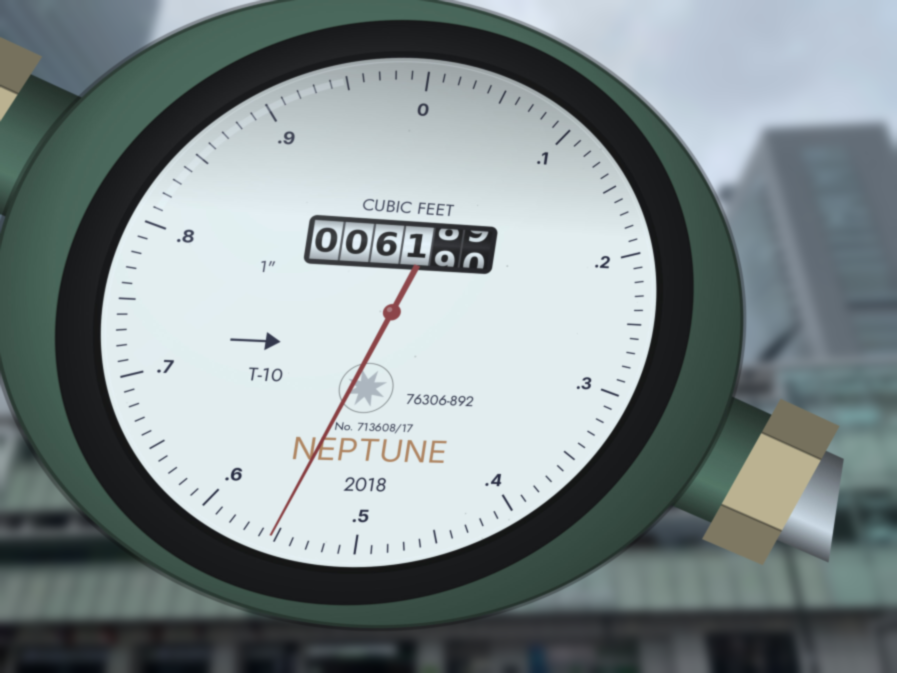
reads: 6189.55
